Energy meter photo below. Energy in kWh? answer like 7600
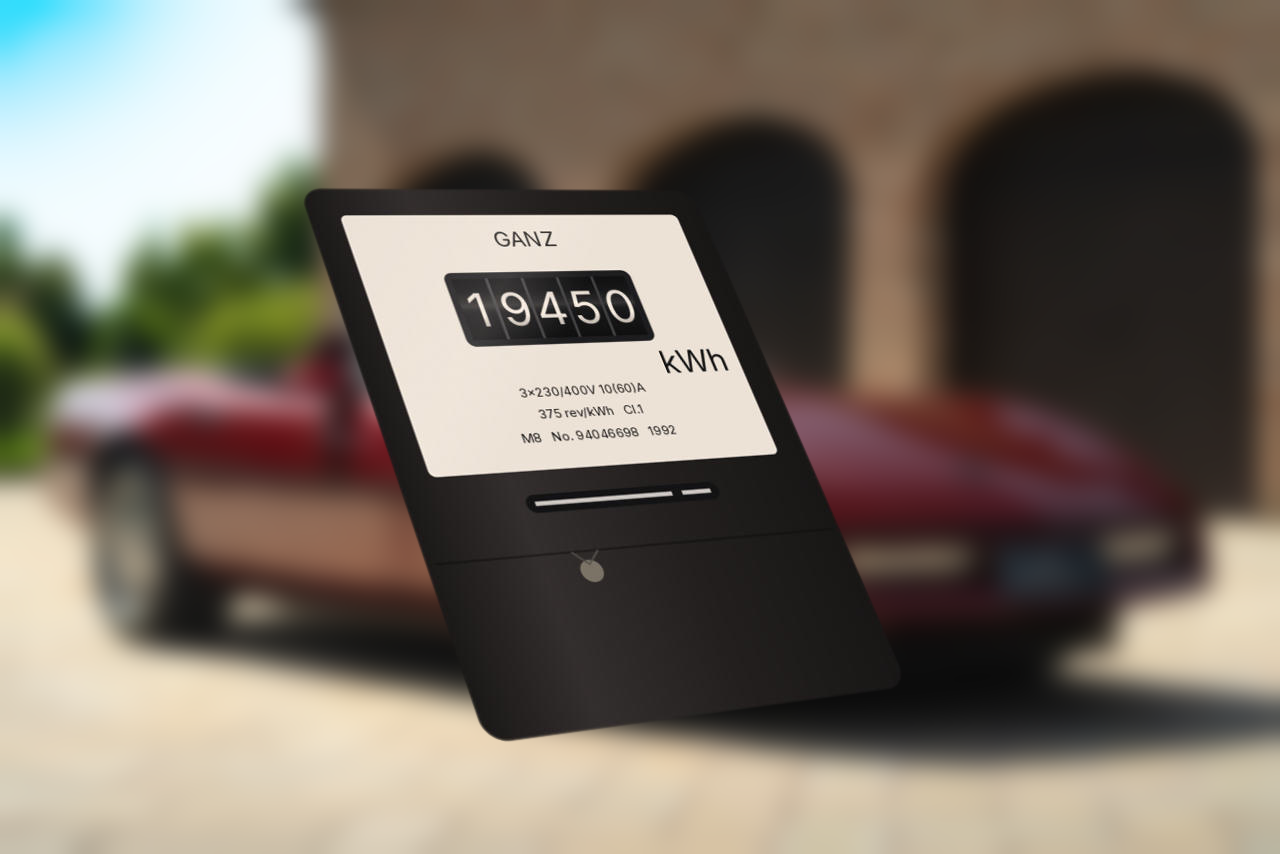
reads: 19450
